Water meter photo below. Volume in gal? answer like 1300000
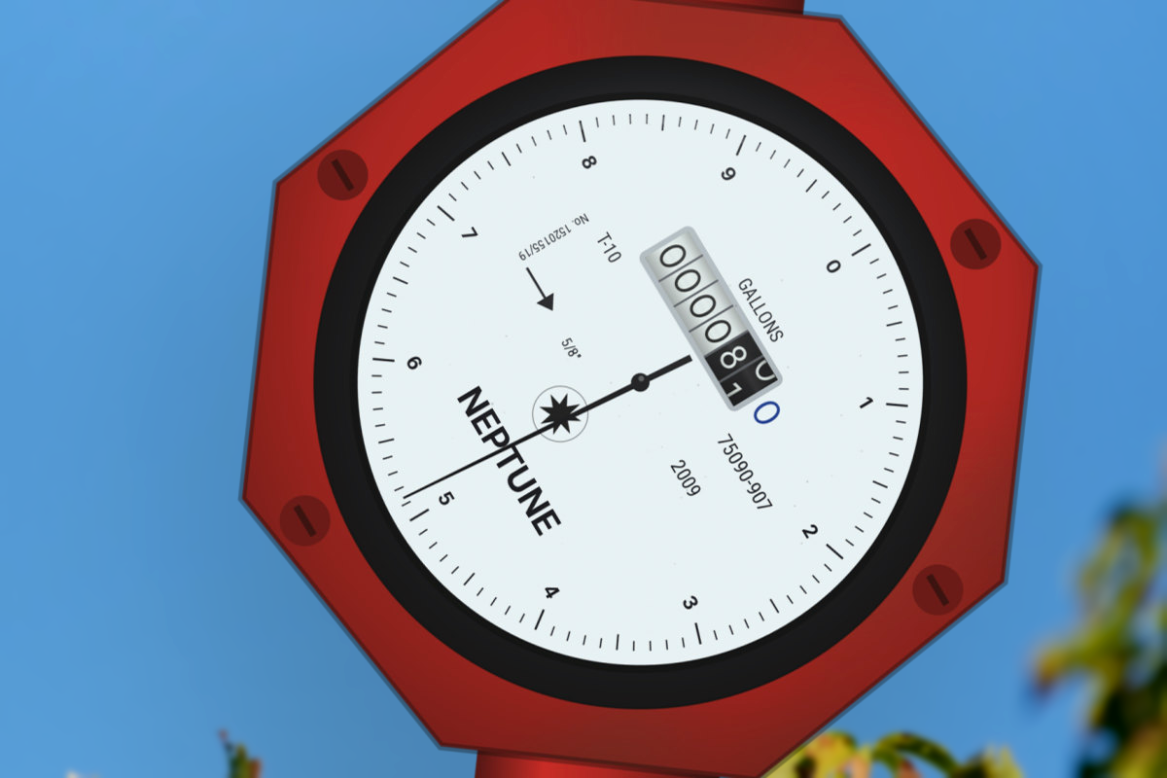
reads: 805.1
